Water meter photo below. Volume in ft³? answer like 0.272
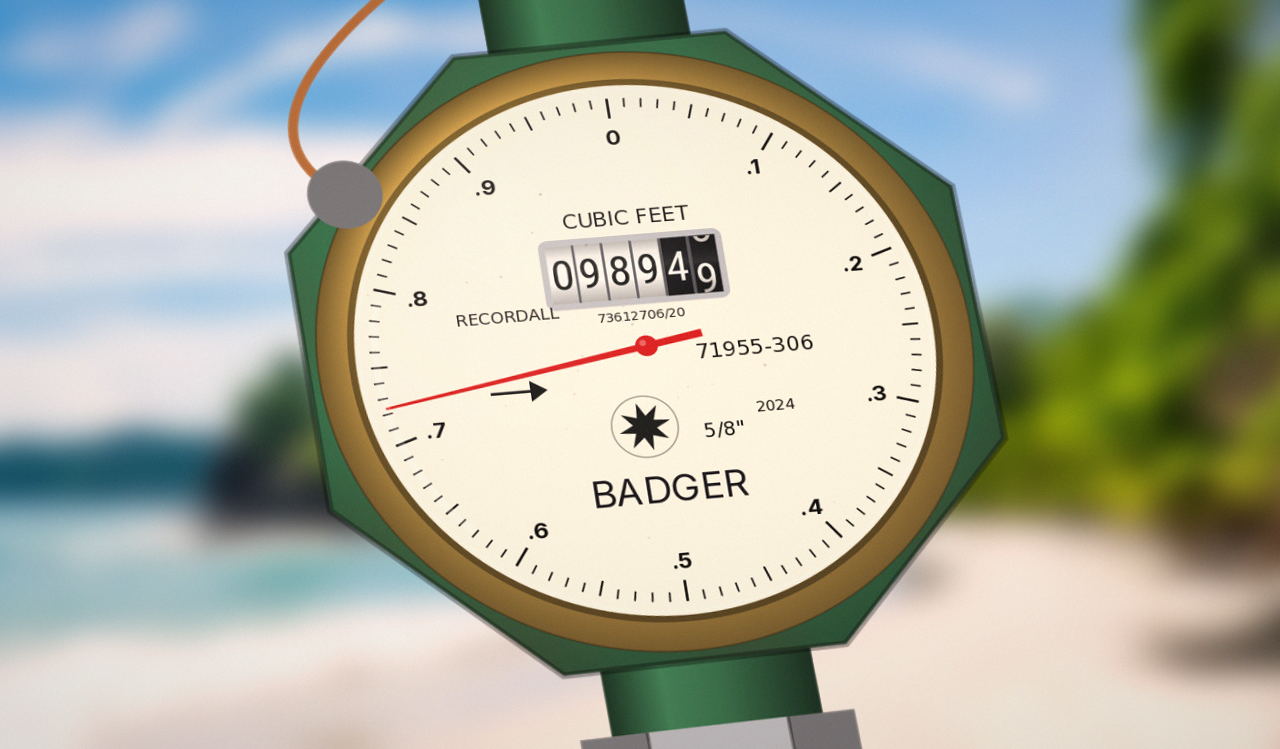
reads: 98948.72
